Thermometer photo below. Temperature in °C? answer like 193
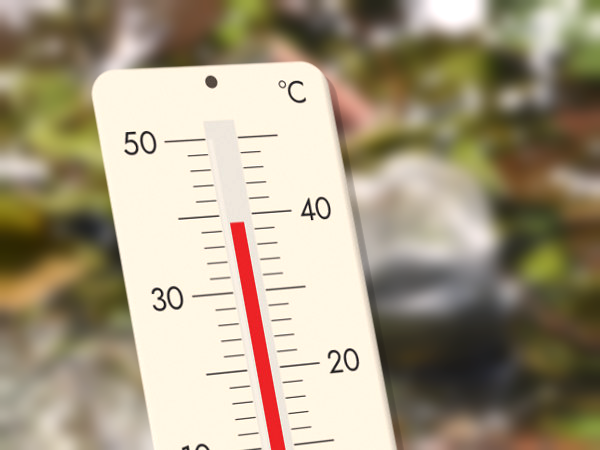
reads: 39
